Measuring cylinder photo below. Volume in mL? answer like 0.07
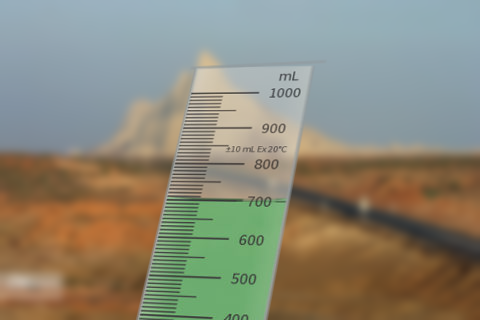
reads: 700
